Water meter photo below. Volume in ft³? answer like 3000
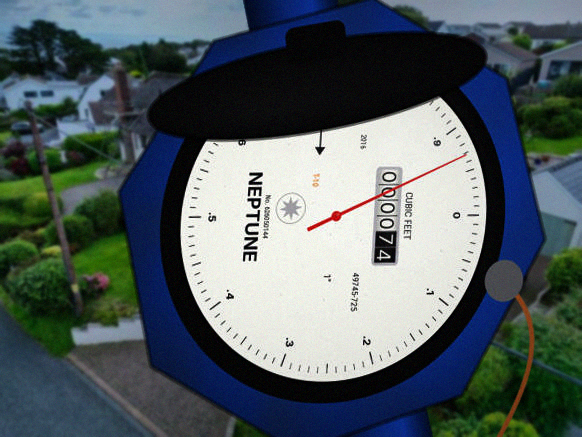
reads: 73.93
